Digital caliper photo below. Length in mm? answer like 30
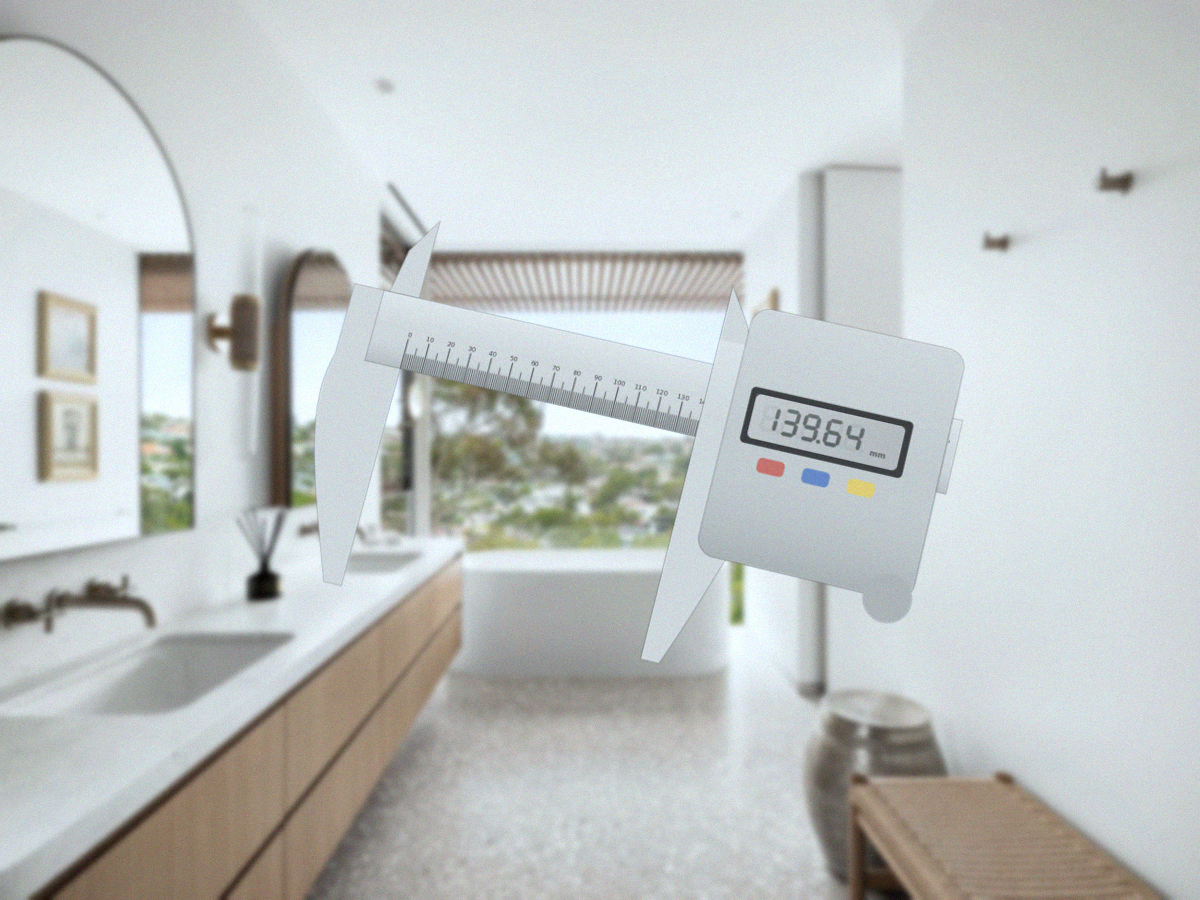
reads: 139.64
